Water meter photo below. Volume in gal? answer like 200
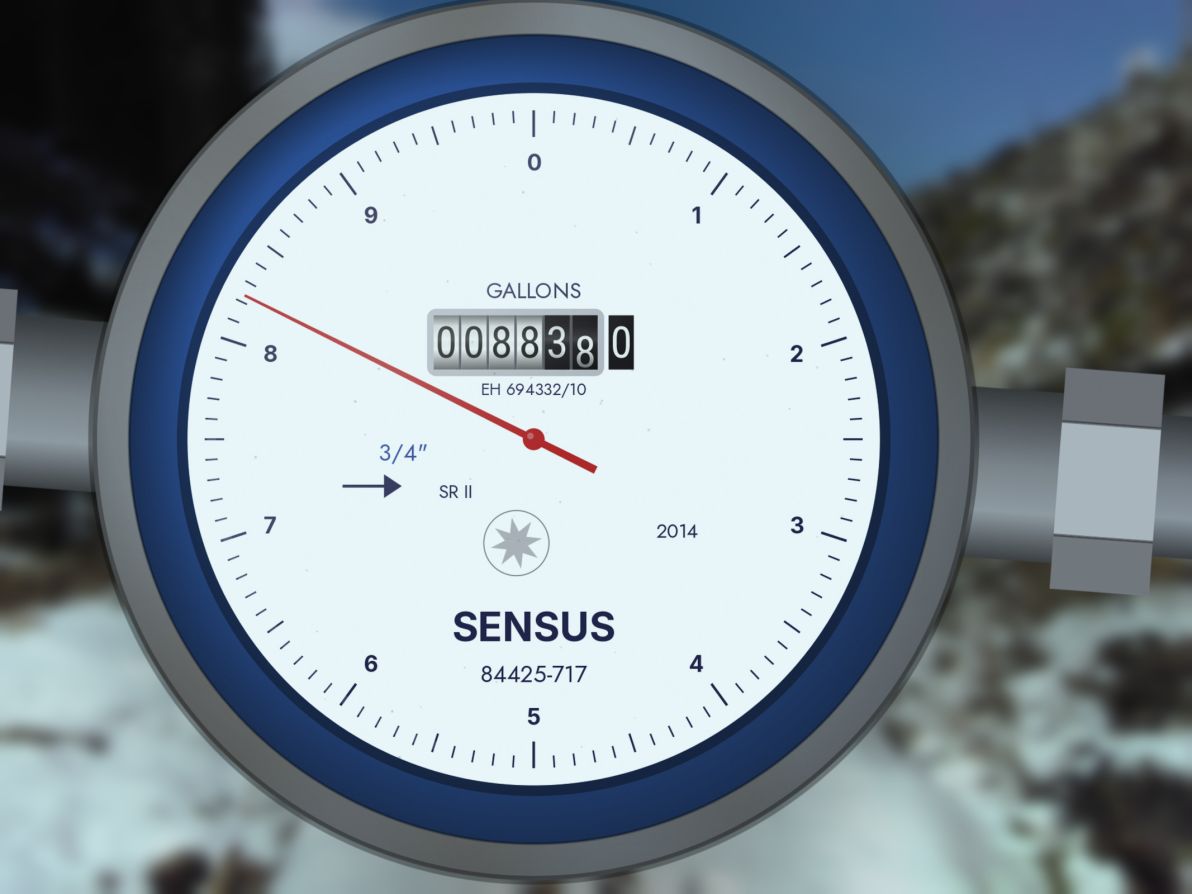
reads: 88378.2
